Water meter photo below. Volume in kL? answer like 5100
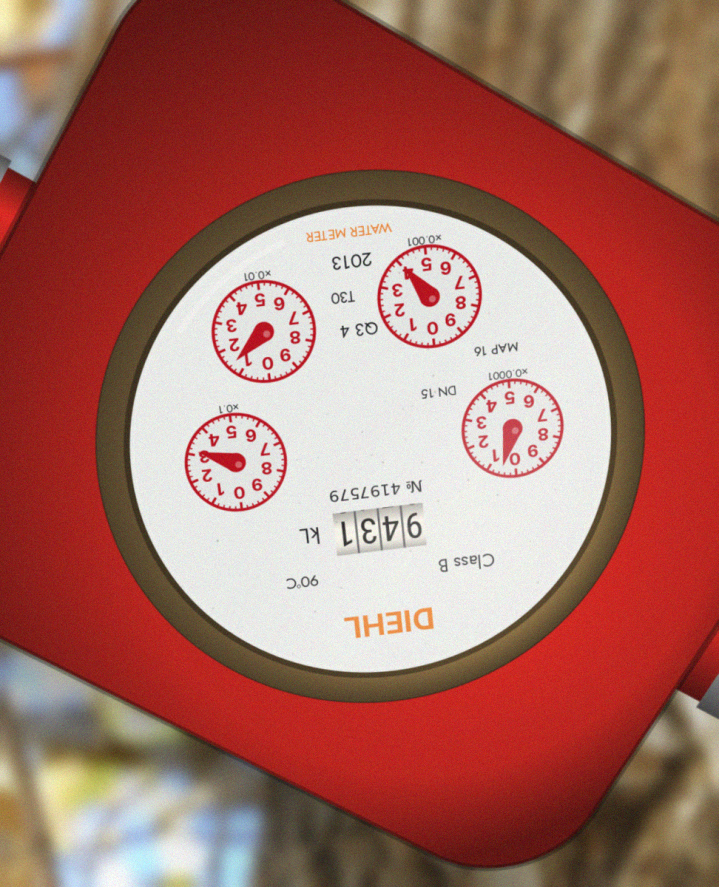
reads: 9431.3140
